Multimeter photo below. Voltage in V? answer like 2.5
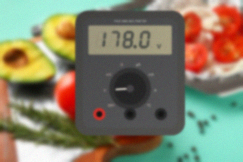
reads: 178.0
